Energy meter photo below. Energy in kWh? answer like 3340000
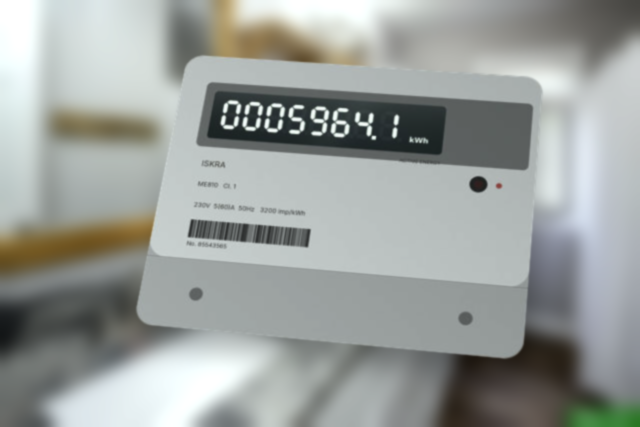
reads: 5964.1
